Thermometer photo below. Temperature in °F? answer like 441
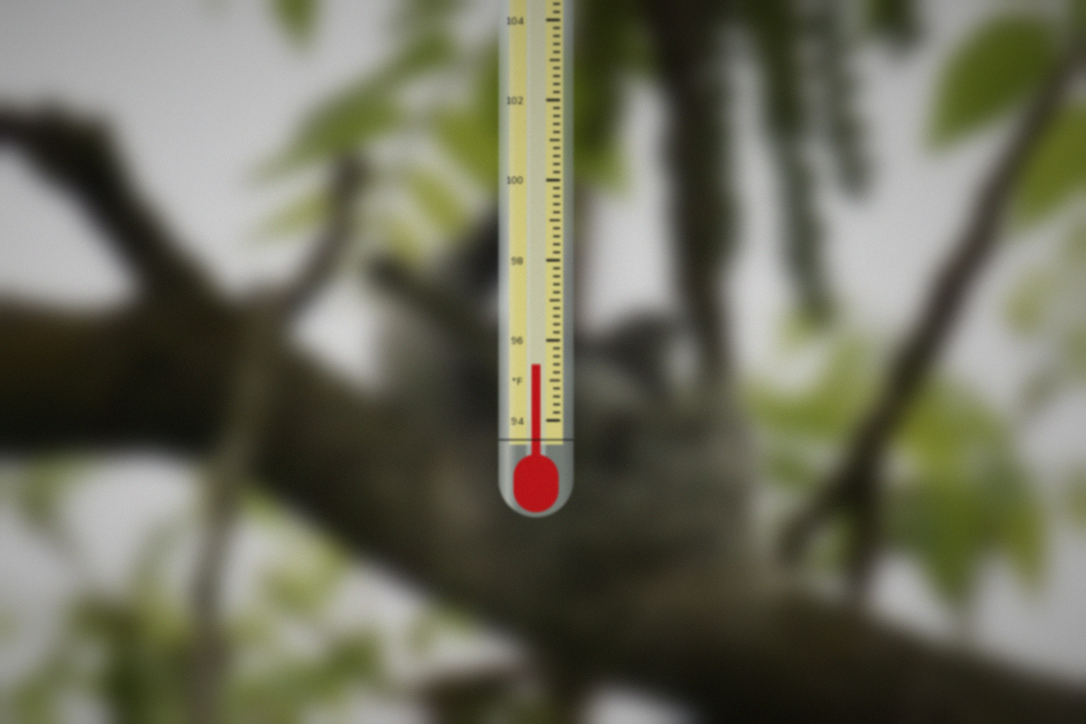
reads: 95.4
